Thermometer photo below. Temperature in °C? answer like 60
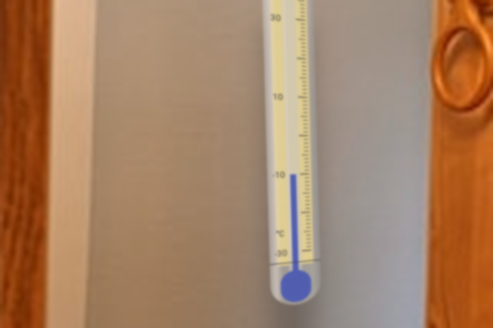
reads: -10
